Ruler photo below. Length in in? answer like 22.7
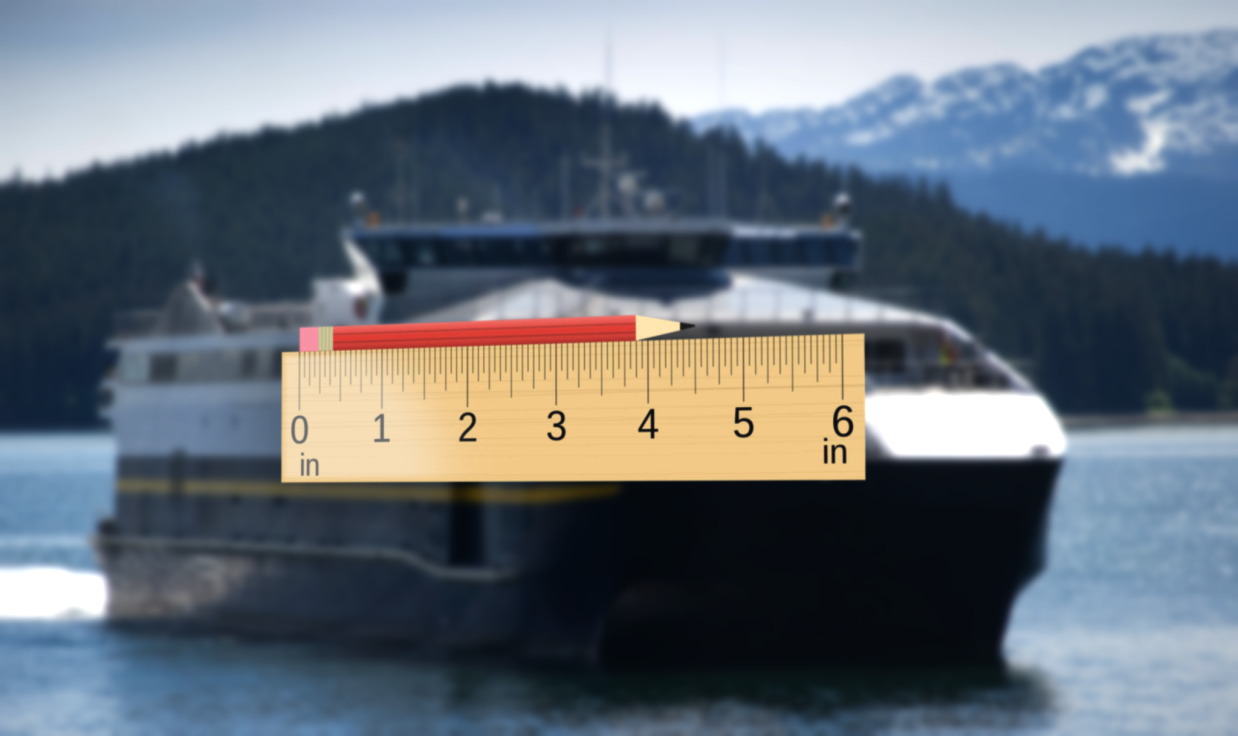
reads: 4.5
